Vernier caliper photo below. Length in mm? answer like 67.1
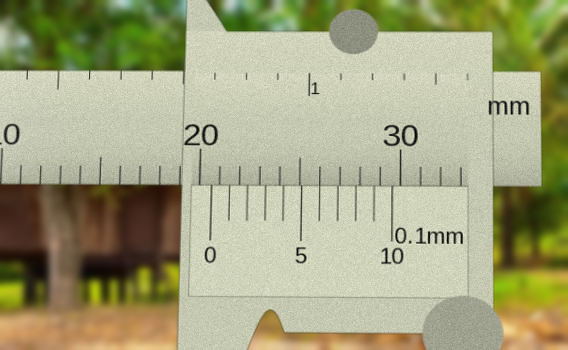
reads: 20.6
